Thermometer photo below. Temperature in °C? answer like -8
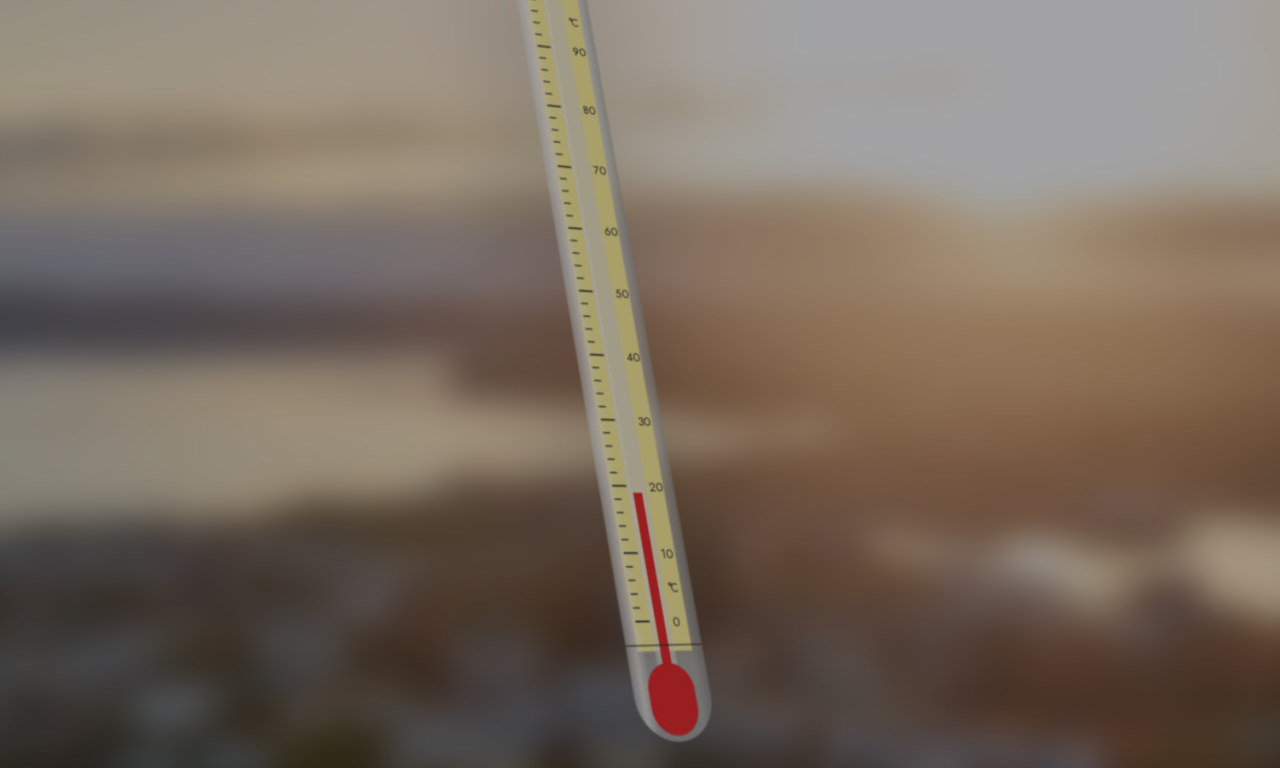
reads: 19
